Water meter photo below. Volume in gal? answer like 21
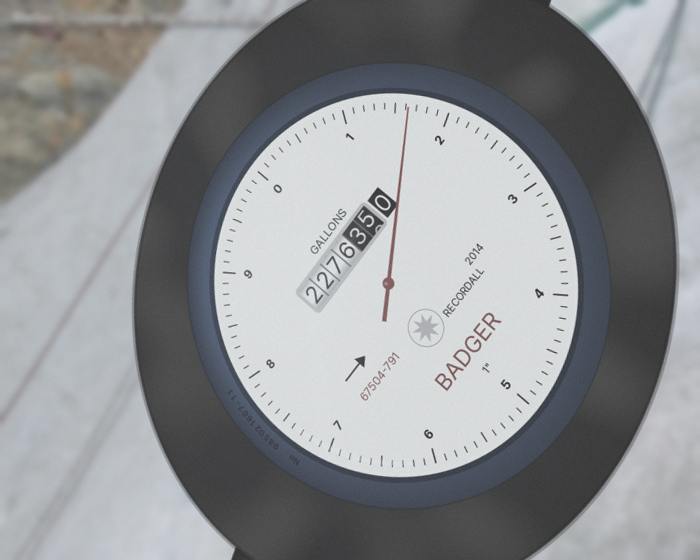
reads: 2276351.6
